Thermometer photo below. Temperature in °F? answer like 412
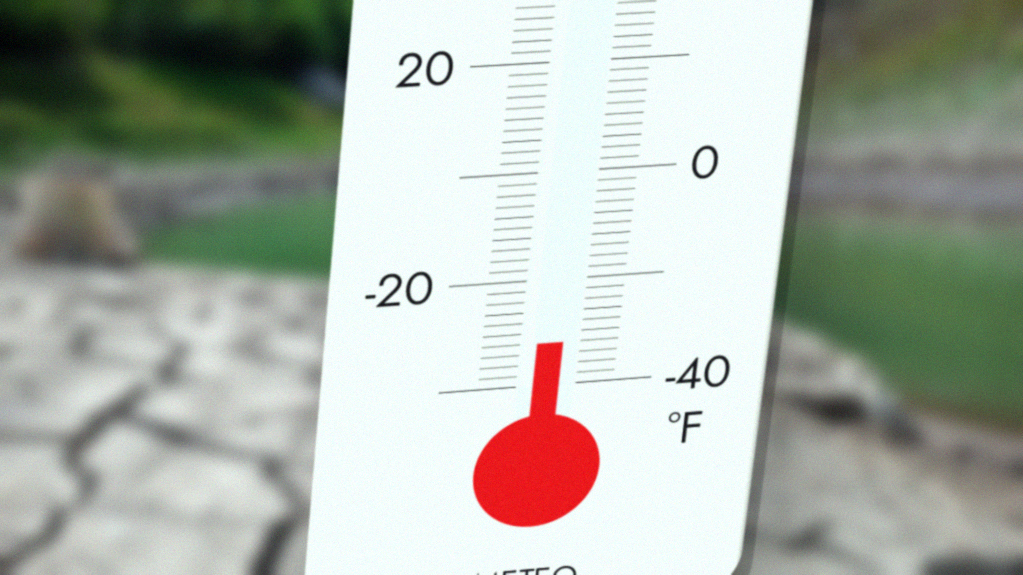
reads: -32
